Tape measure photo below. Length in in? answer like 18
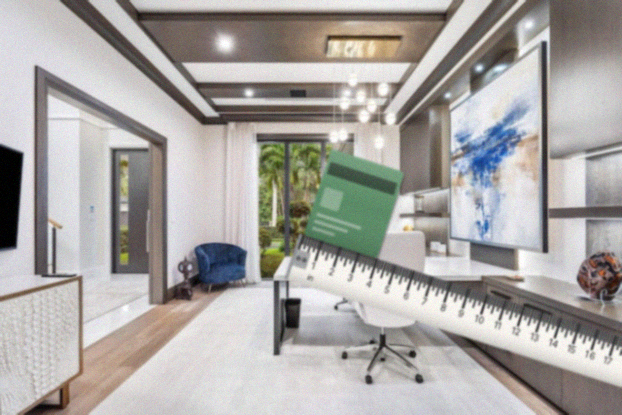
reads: 4
